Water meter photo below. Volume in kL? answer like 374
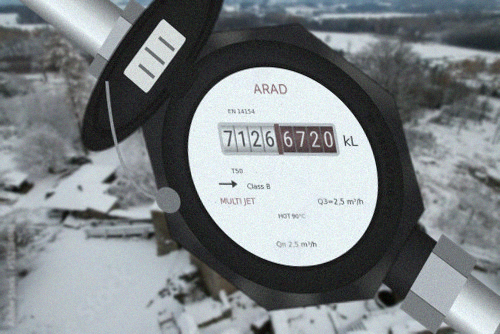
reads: 7126.6720
